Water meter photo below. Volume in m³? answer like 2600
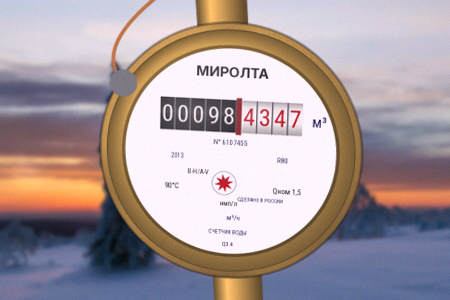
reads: 98.4347
